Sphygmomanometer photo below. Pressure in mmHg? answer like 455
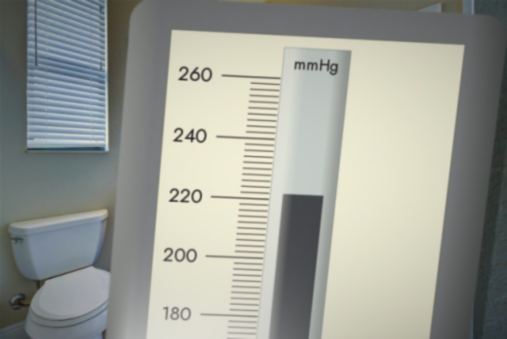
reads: 222
